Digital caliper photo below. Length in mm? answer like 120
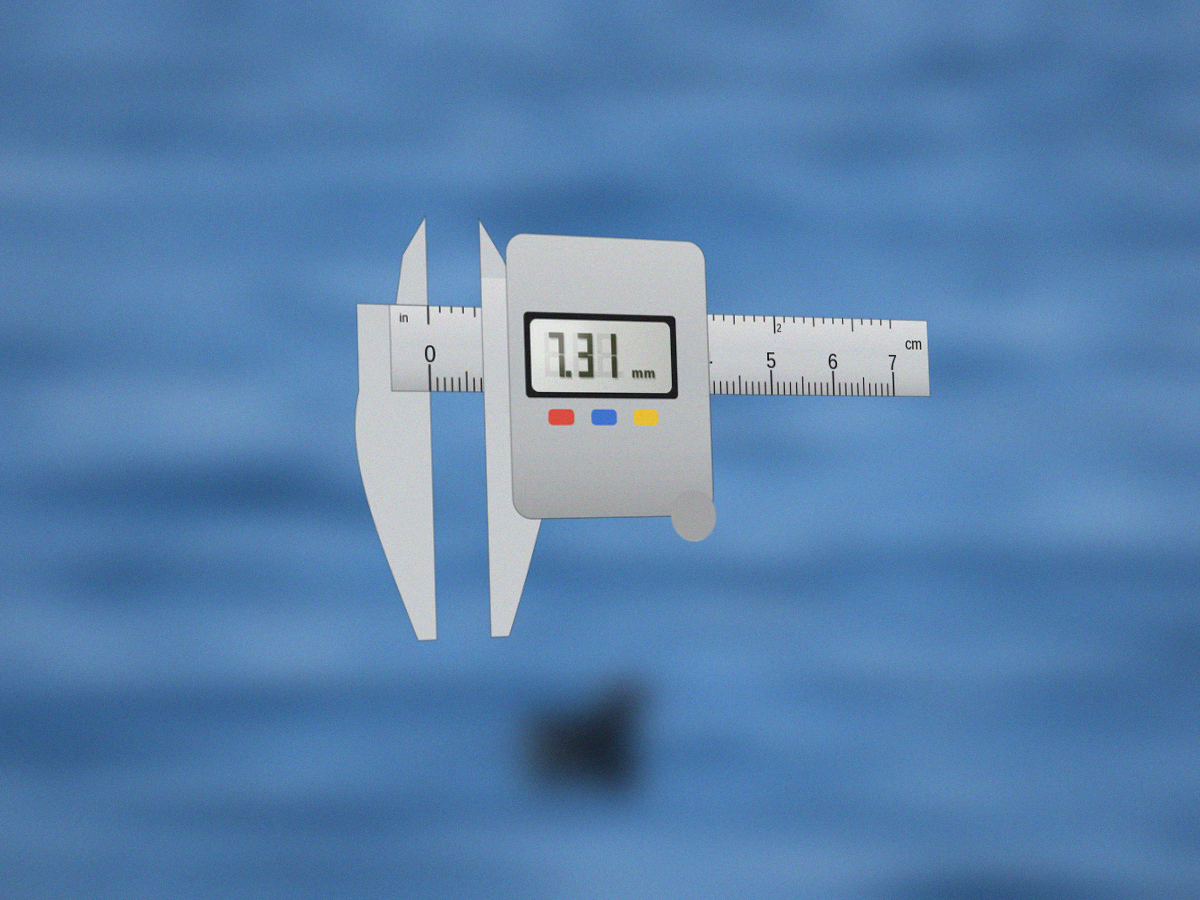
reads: 7.31
